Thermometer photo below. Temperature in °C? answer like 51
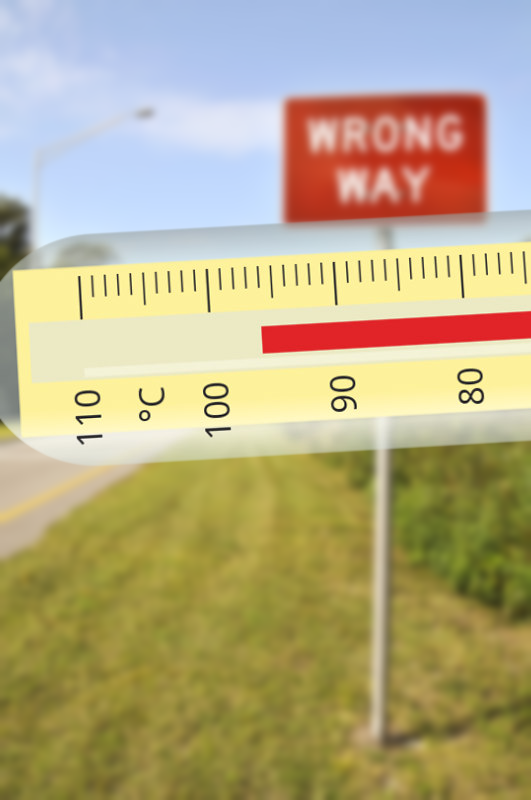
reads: 96
